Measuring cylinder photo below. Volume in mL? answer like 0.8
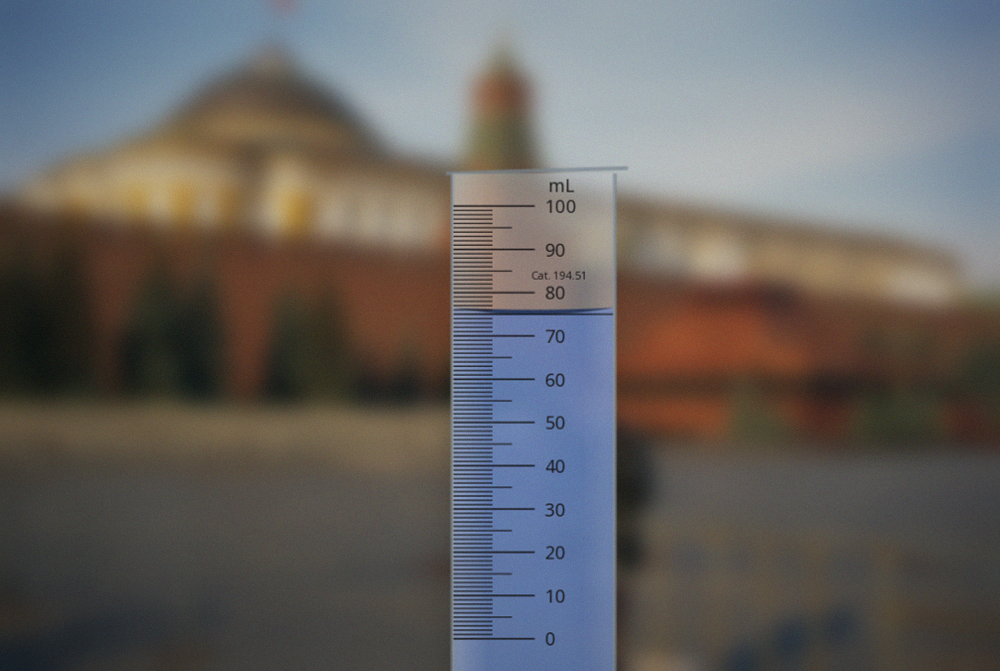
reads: 75
